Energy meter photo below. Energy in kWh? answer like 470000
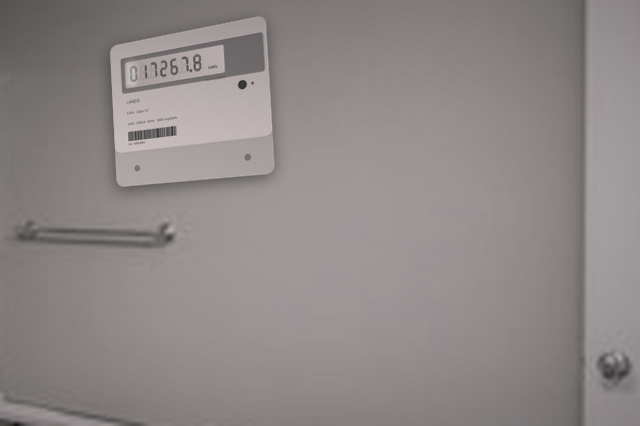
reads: 17267.8
